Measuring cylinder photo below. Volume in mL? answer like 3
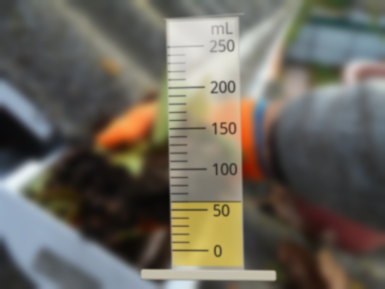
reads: 60
